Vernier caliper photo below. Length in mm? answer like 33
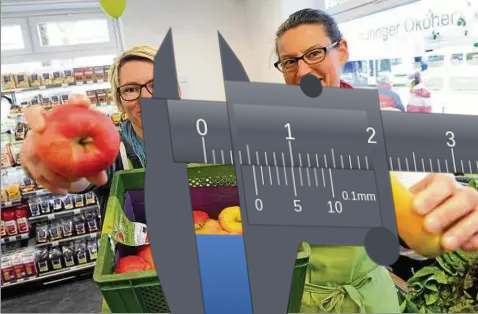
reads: 5.4
